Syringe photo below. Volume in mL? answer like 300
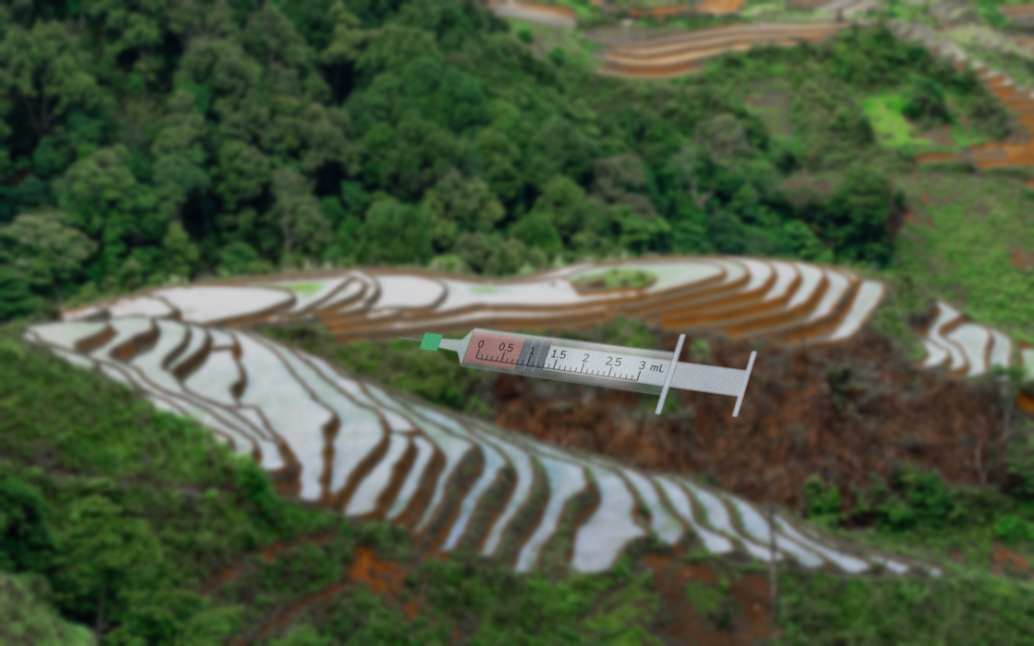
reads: 0.8
